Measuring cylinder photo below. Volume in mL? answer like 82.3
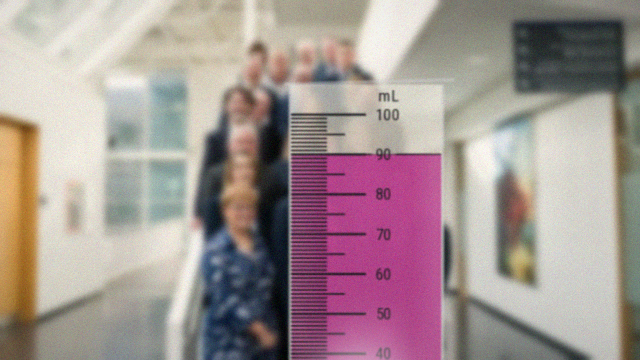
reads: 90
